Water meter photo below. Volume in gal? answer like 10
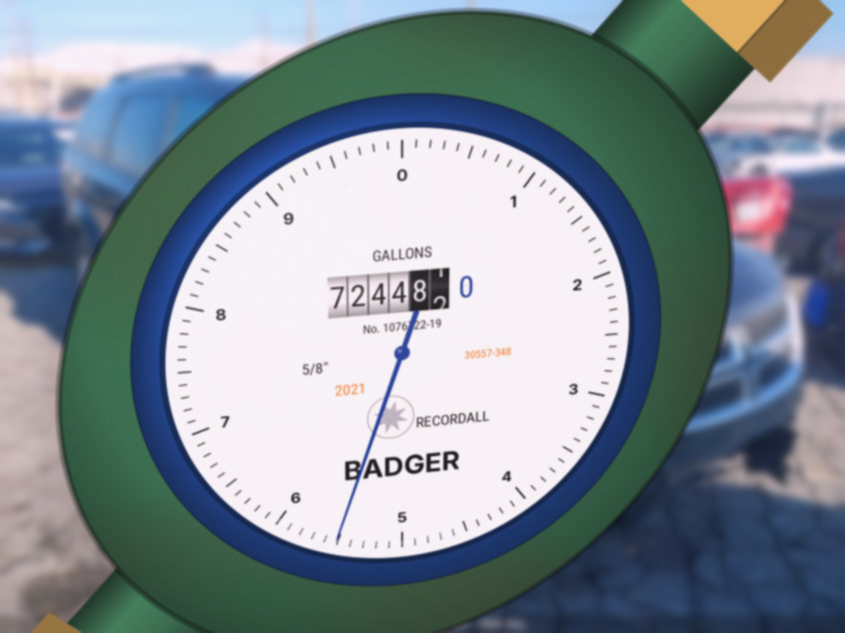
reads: 7244815.5
